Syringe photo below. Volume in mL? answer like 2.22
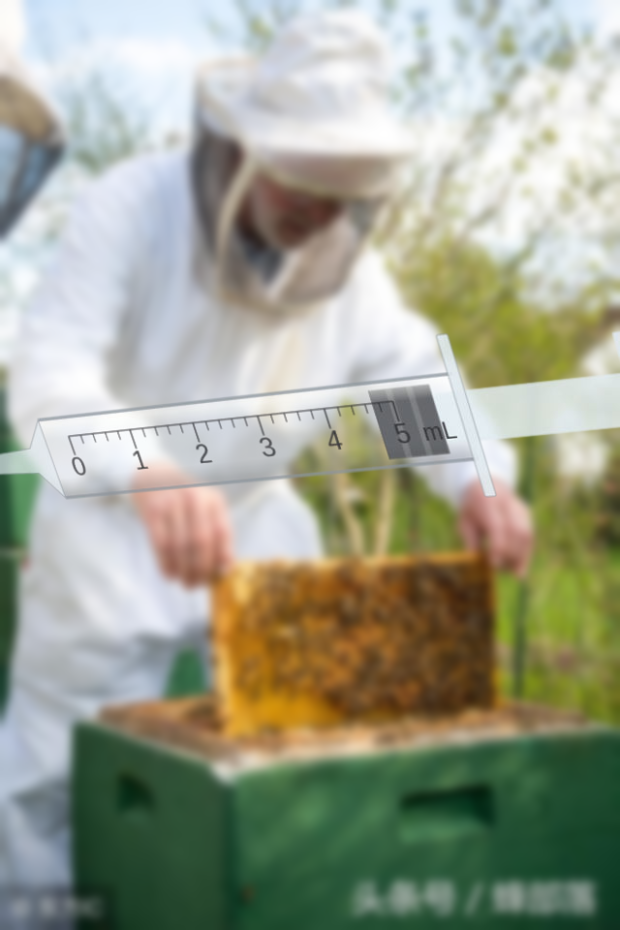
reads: 4.7
